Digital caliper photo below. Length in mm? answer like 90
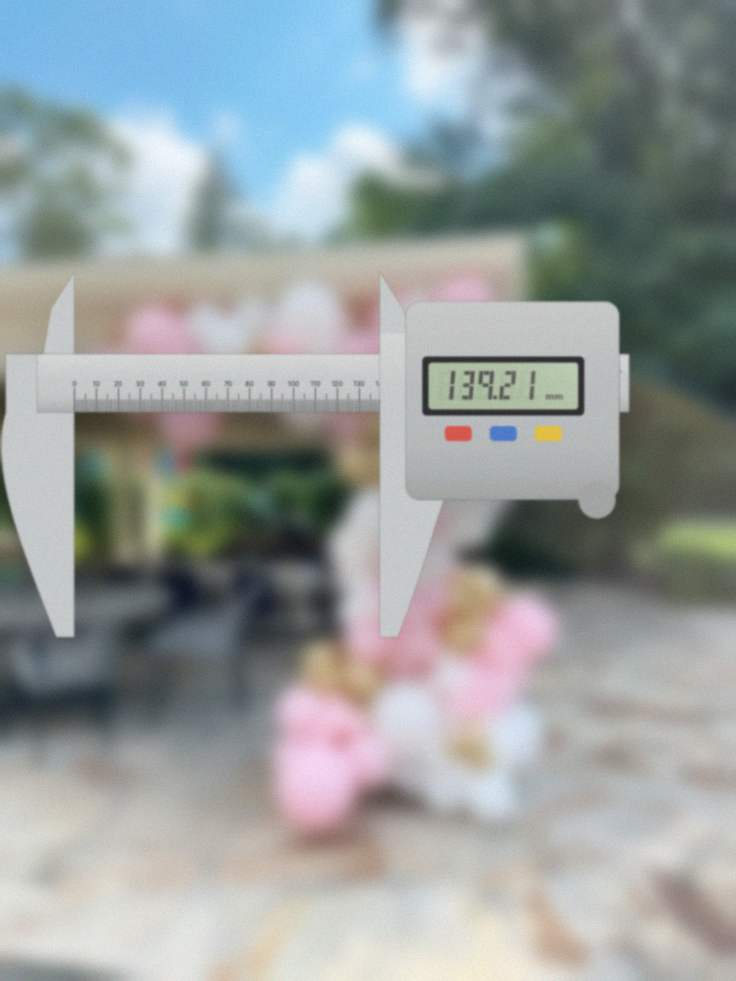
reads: 139.21
